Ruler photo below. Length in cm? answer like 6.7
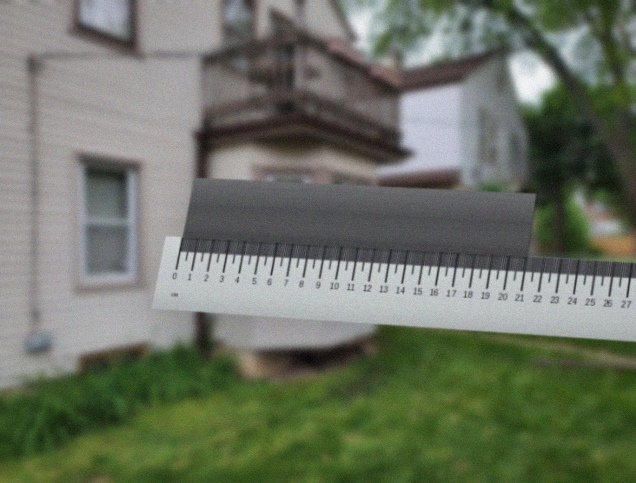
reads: 21
